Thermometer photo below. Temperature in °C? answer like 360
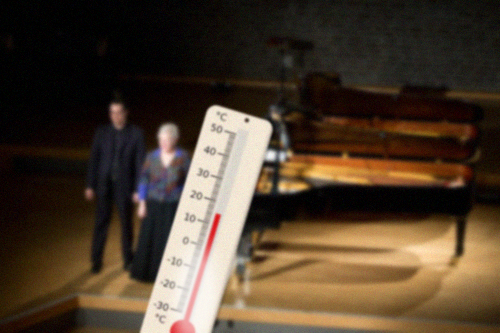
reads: 15
